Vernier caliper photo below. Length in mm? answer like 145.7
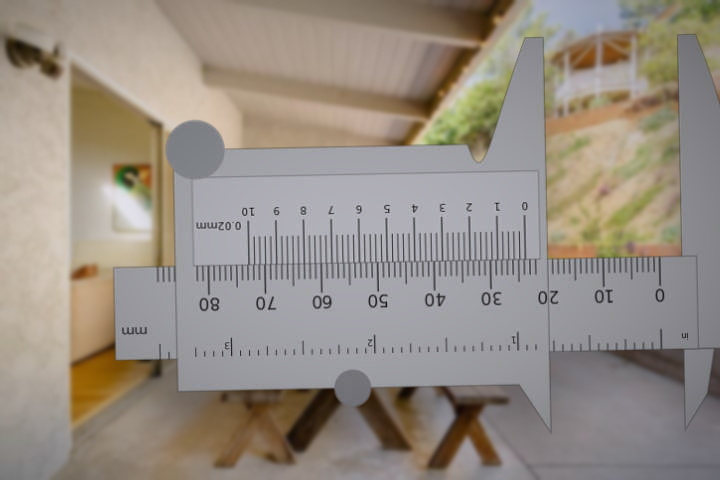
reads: 23.8
